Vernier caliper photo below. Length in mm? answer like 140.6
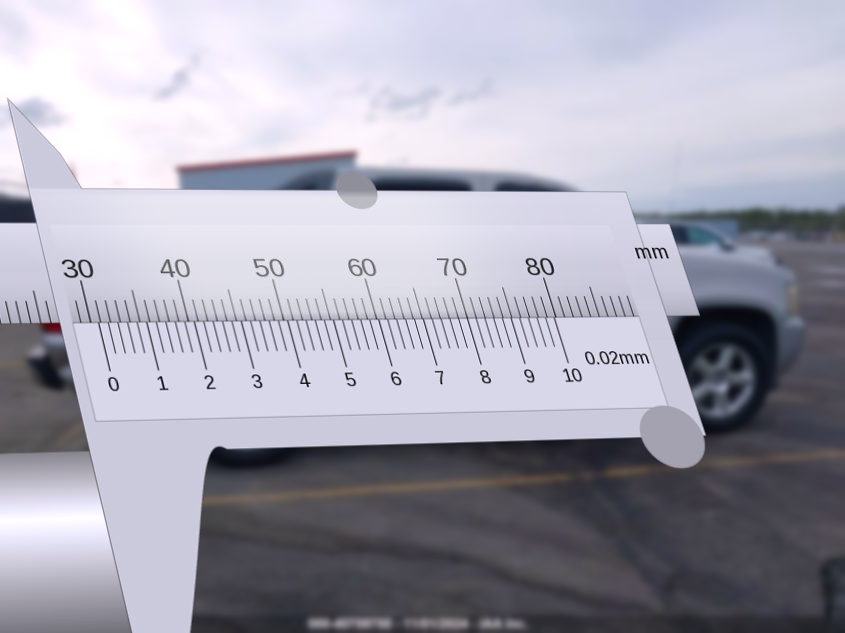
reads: 30.8
